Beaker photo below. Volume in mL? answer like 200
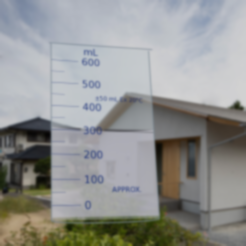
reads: 300
